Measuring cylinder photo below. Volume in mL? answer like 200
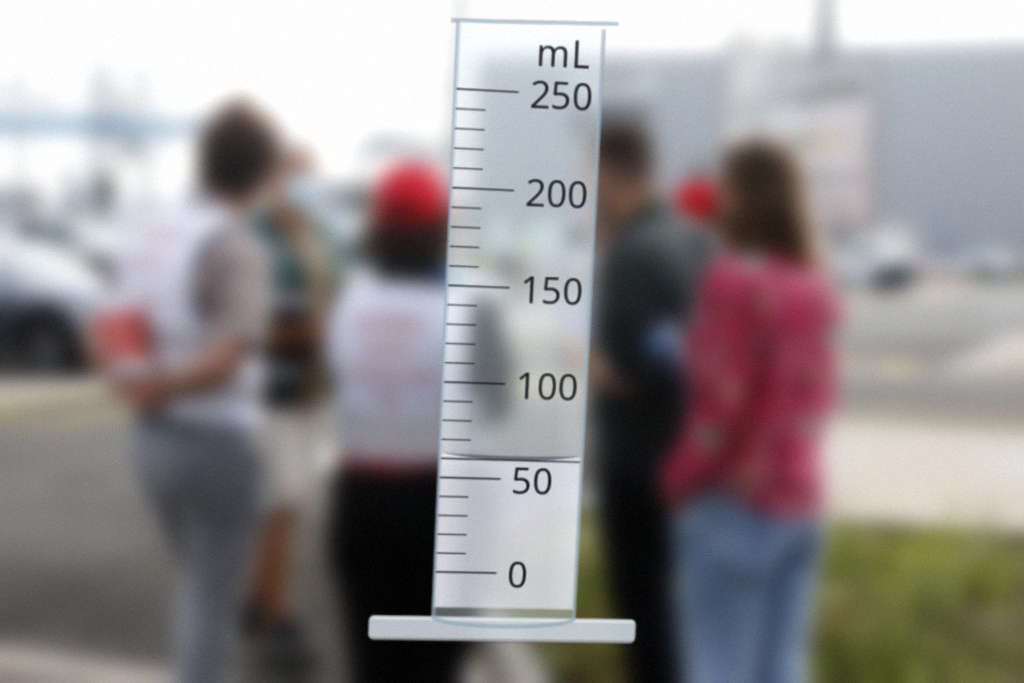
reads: 60
